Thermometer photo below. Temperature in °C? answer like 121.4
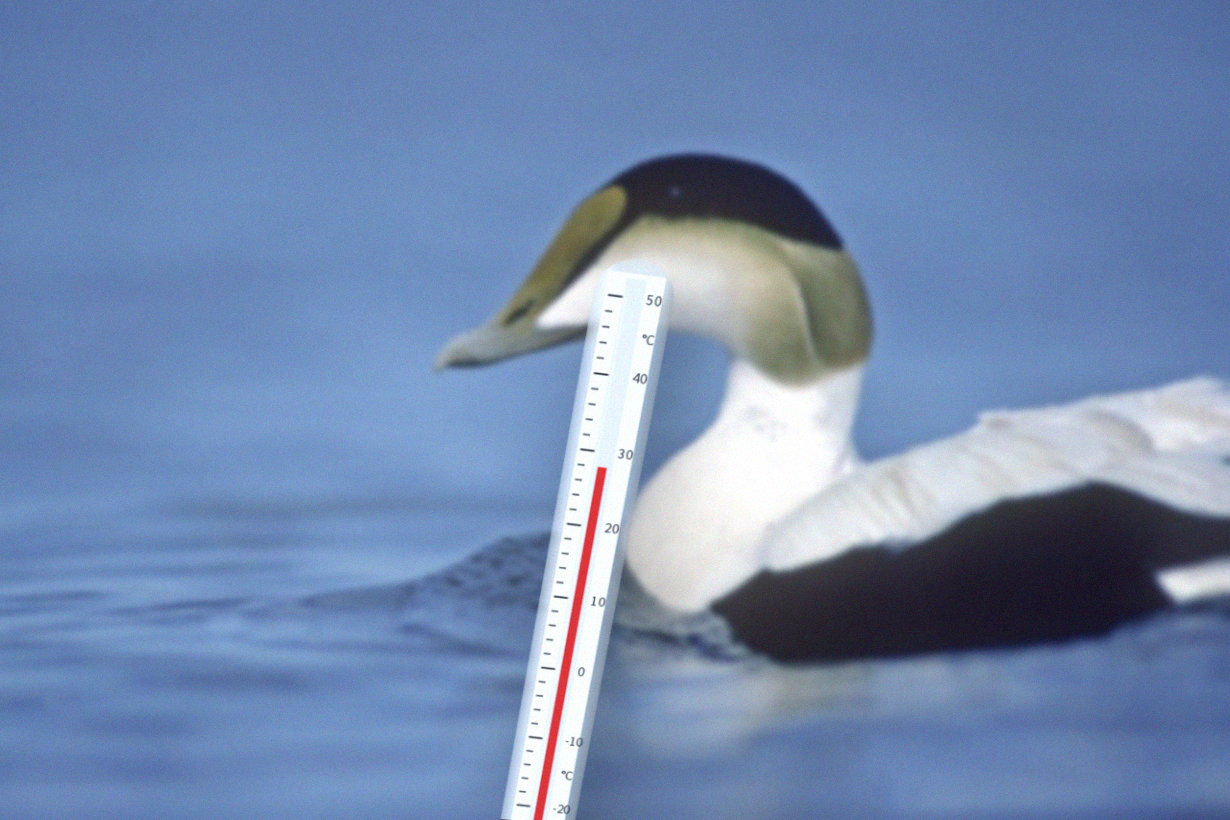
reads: 28
